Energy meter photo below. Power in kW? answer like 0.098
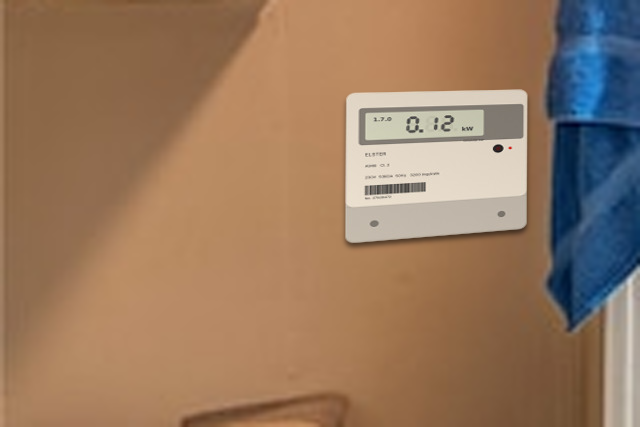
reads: 0.12
